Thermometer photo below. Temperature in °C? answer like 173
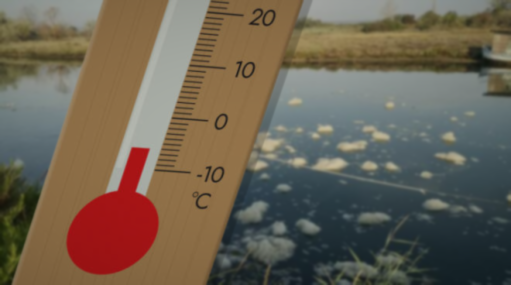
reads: -6
